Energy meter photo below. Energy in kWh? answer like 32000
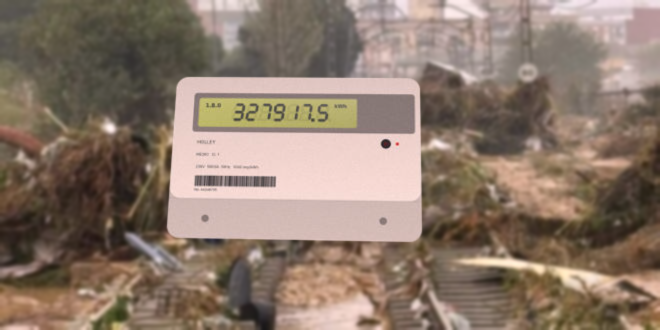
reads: 327917.5
